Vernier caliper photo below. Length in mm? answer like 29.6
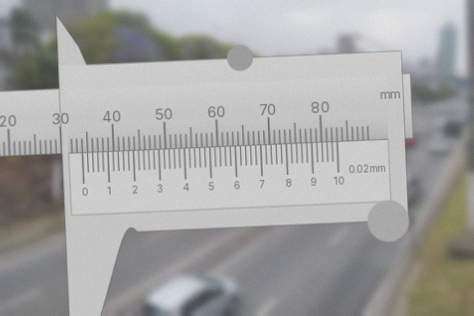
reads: 34.0
